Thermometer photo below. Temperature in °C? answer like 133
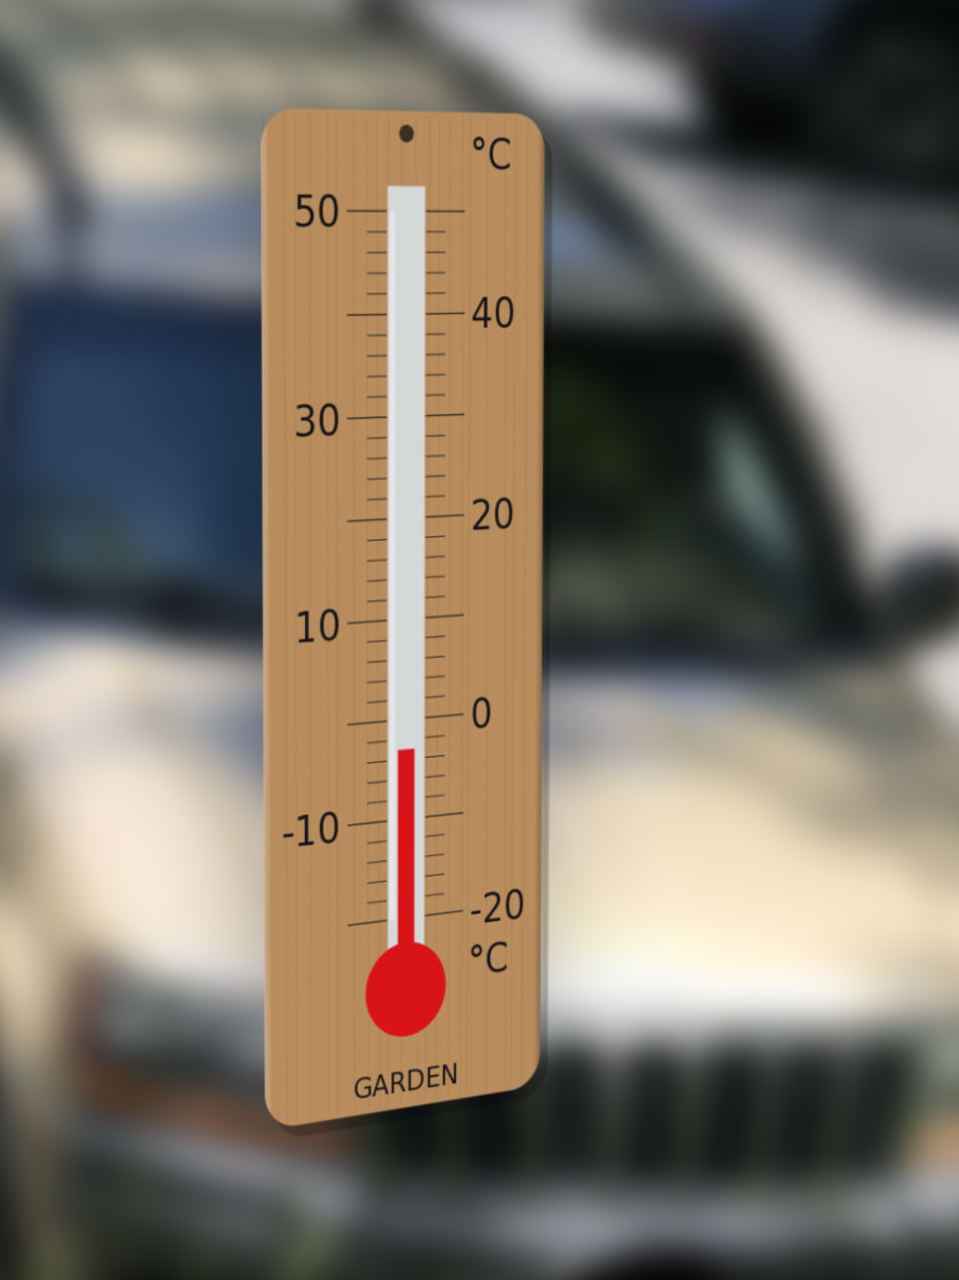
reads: -3
